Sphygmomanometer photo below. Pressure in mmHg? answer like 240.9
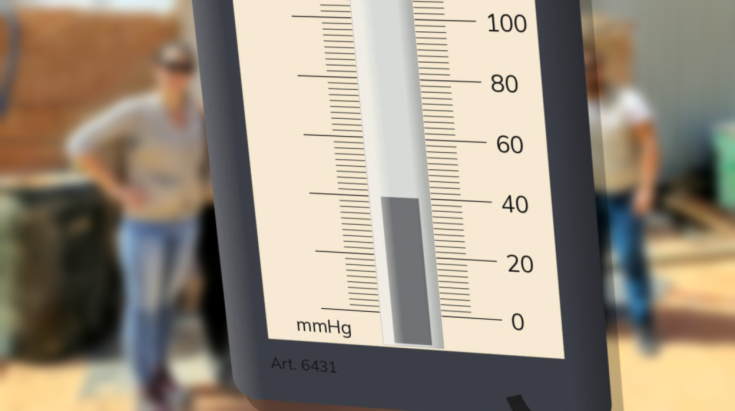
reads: 40
